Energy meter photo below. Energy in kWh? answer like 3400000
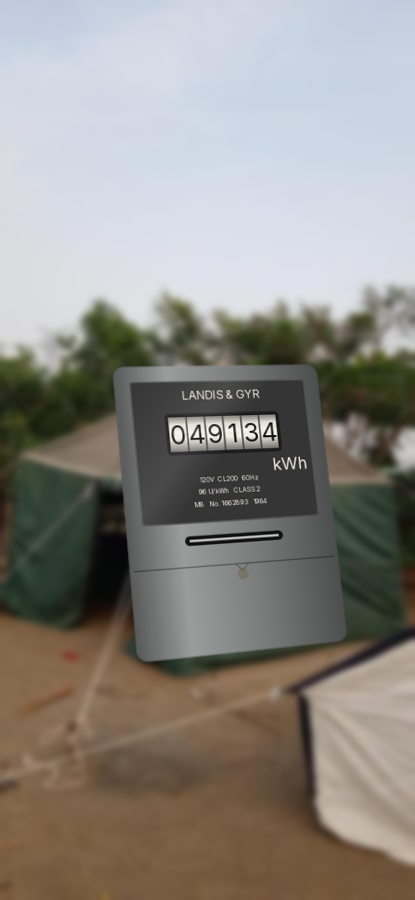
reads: 49134
